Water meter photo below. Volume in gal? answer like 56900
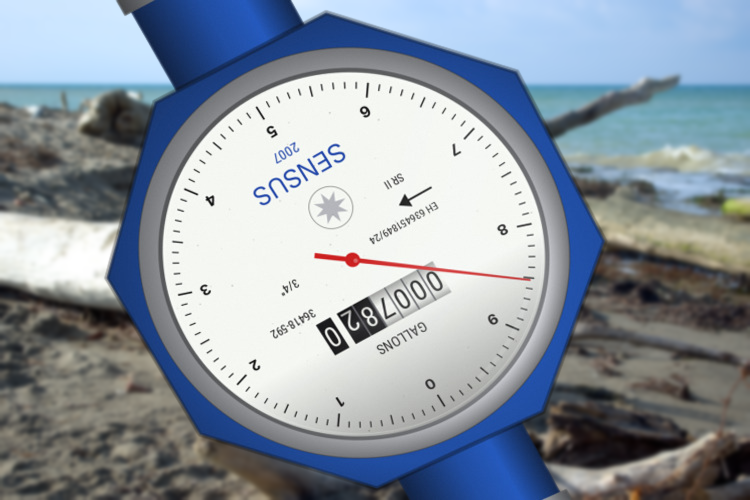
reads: 7818.5
